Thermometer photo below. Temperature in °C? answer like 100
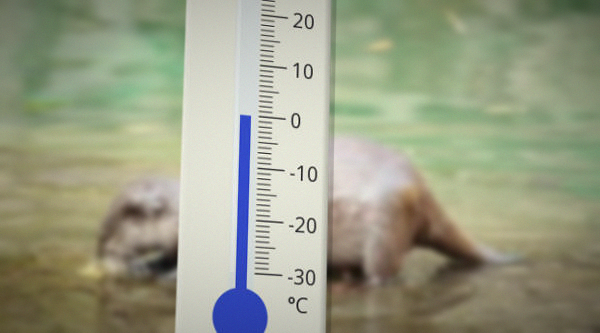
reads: 0
